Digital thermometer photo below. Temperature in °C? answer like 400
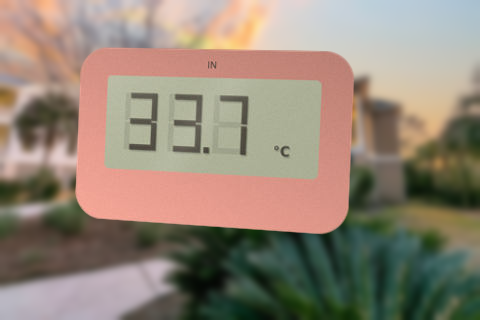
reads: 33.7
